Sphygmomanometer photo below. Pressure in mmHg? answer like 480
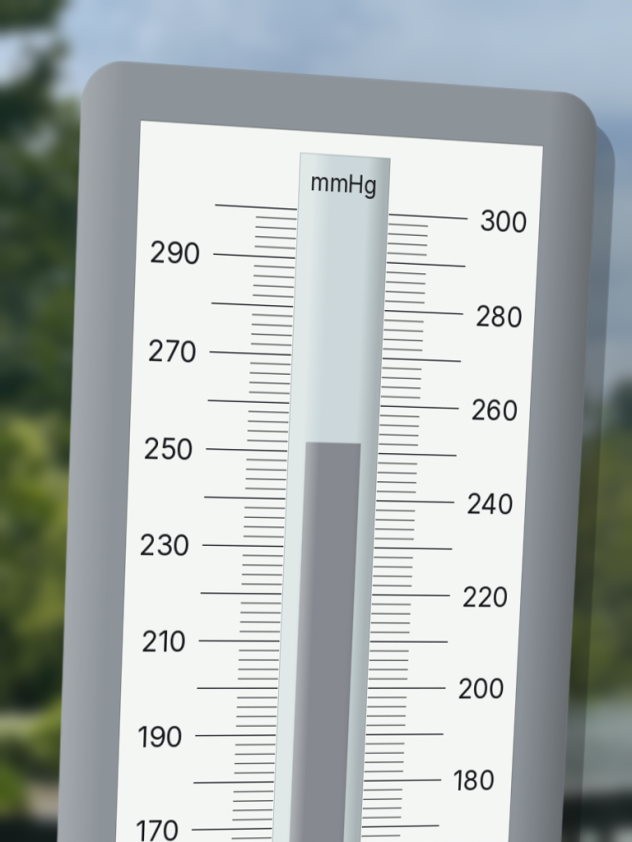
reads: 252
